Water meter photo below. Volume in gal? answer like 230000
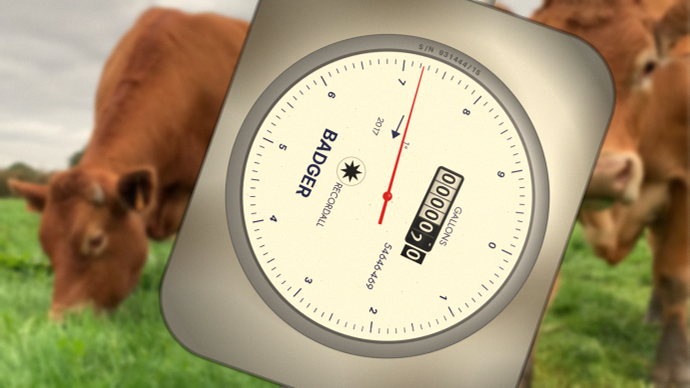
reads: 17.2
